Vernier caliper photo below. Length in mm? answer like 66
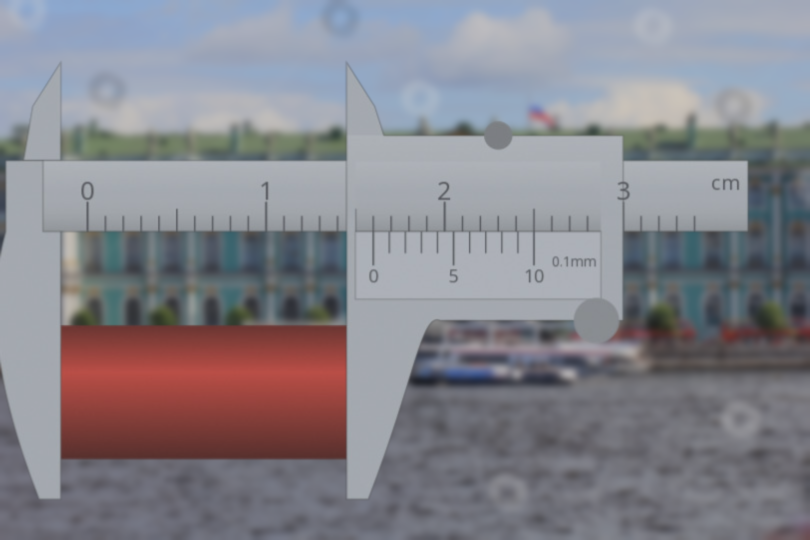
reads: 16.0
